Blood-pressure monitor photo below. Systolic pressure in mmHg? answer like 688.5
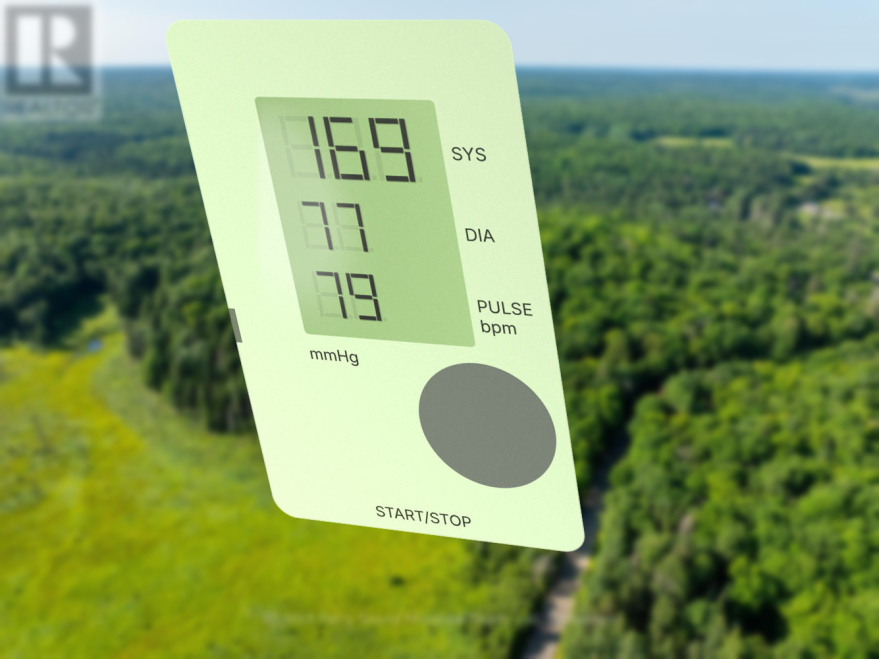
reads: 169
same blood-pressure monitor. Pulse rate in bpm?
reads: 79
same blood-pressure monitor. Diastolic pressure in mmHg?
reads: 77
